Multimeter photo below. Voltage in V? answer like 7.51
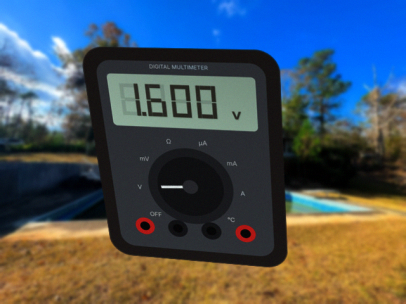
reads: 1.600
